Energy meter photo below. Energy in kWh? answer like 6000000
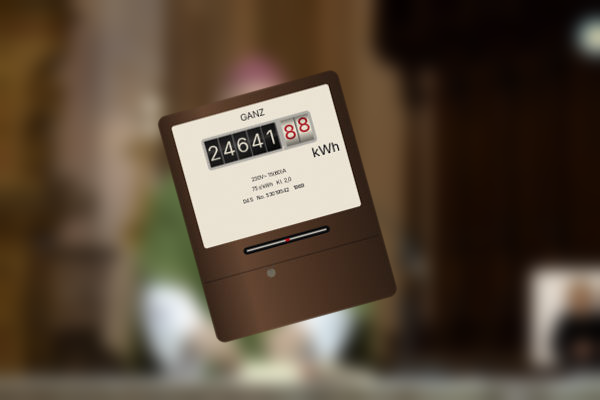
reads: 24641.88
